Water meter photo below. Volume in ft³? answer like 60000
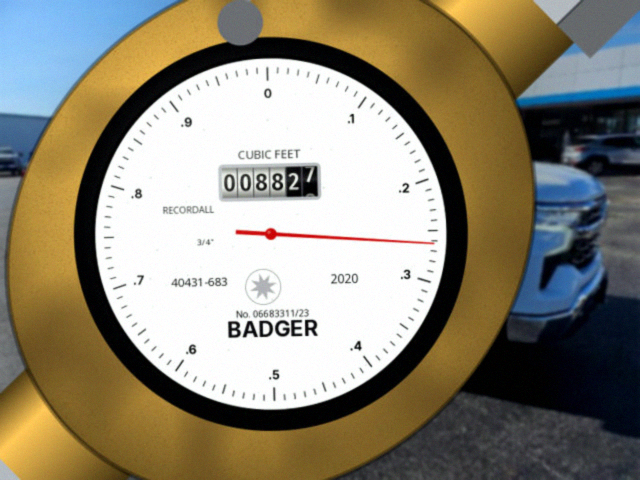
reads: 8827.26
